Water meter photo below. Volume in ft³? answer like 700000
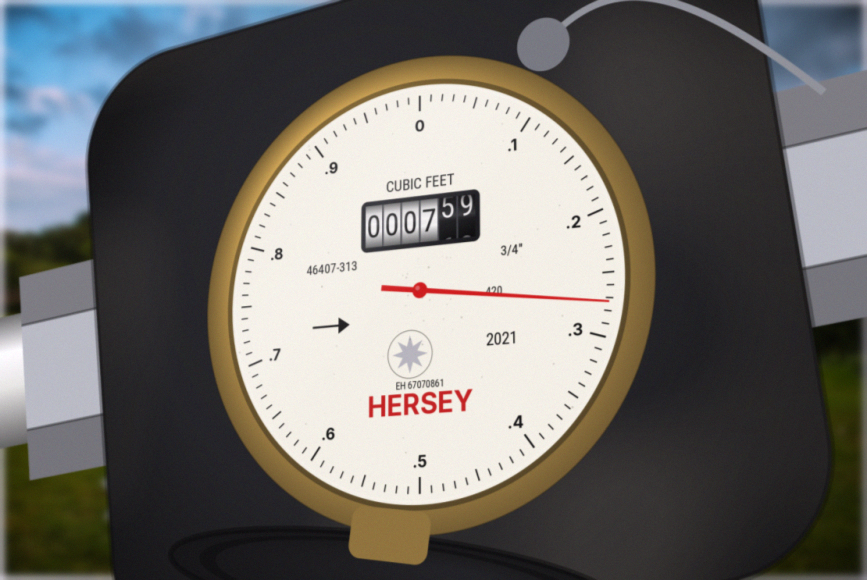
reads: 759.27
